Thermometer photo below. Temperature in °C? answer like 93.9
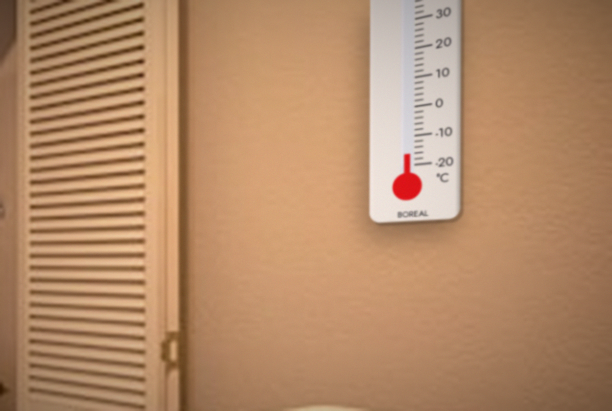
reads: -16
